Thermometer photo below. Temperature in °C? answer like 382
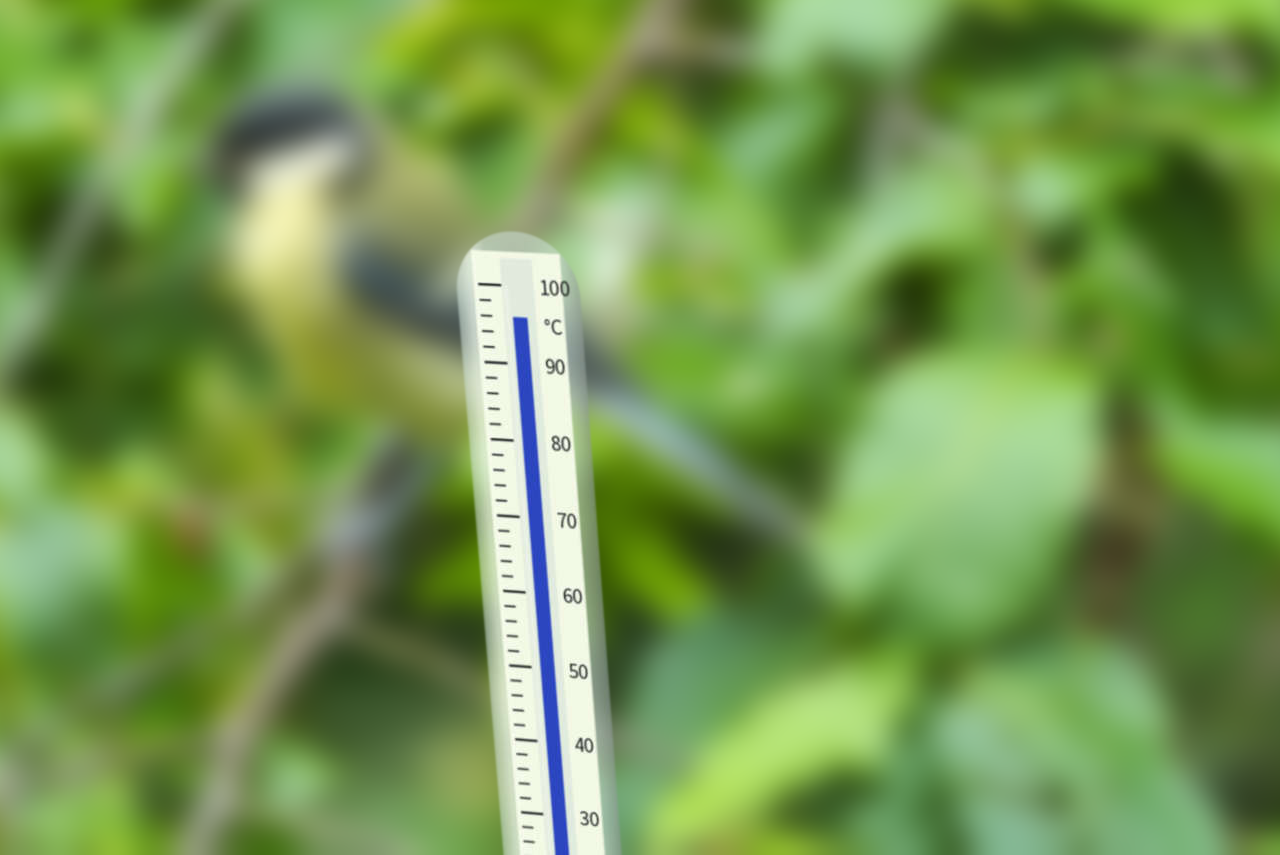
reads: 96
